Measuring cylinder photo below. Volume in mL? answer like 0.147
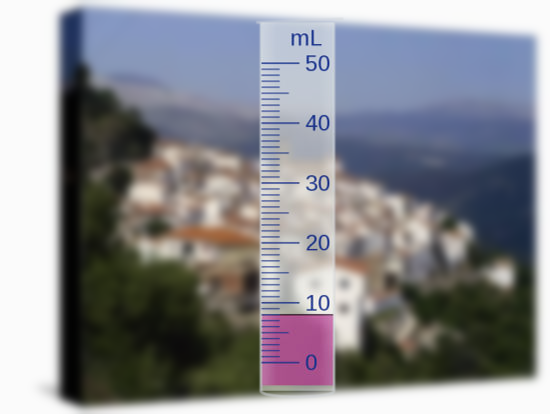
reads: 8
